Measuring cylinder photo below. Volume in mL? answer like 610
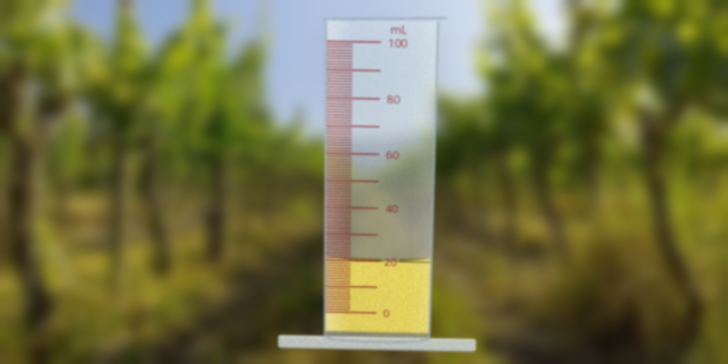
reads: 20
